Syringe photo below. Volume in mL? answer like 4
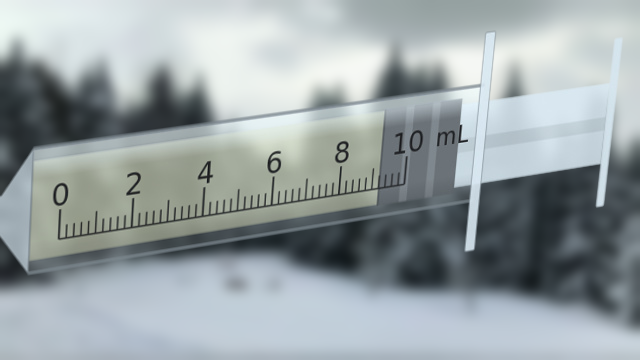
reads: 9.2
